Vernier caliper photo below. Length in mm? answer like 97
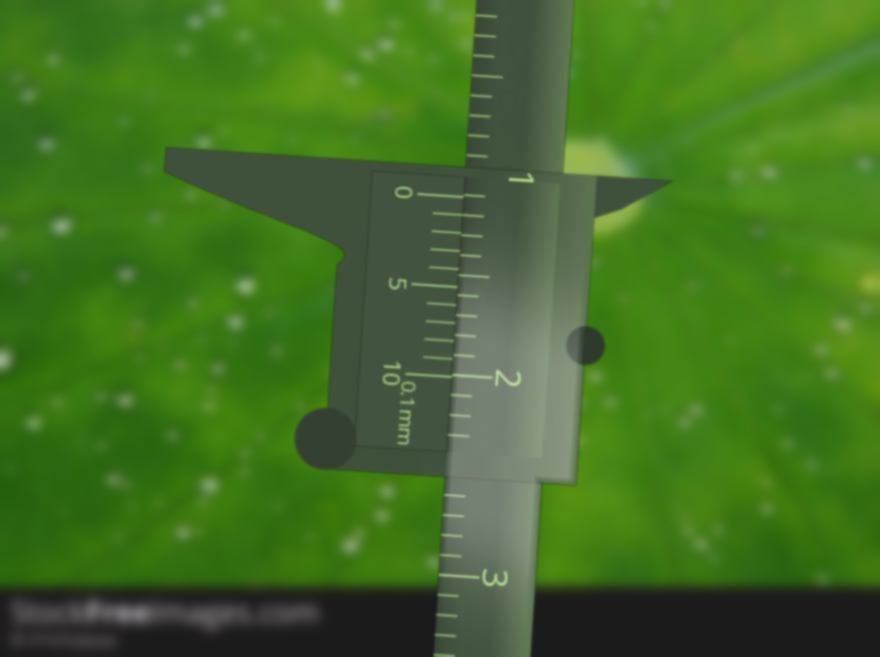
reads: 11.1
